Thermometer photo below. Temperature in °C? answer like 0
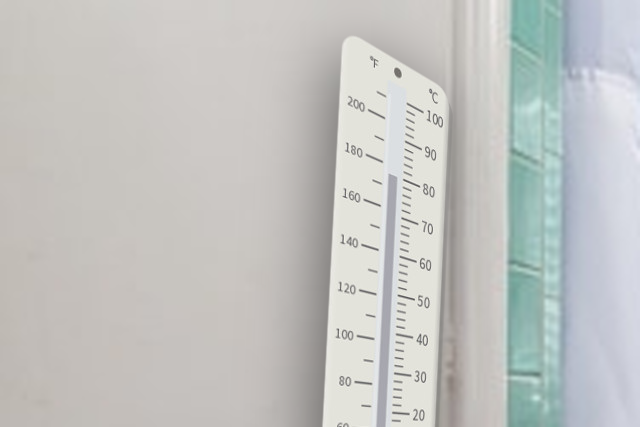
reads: 80
